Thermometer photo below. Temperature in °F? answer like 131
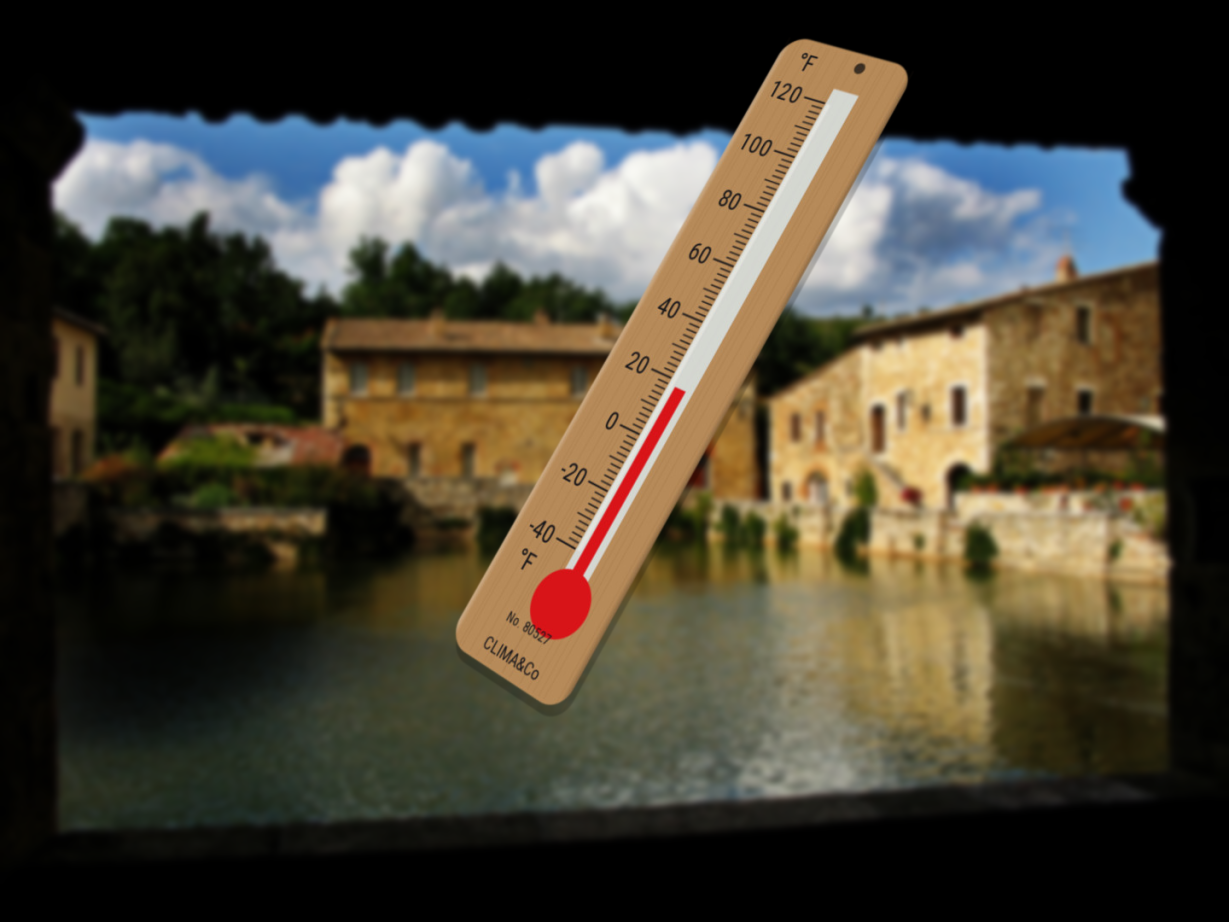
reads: 18
